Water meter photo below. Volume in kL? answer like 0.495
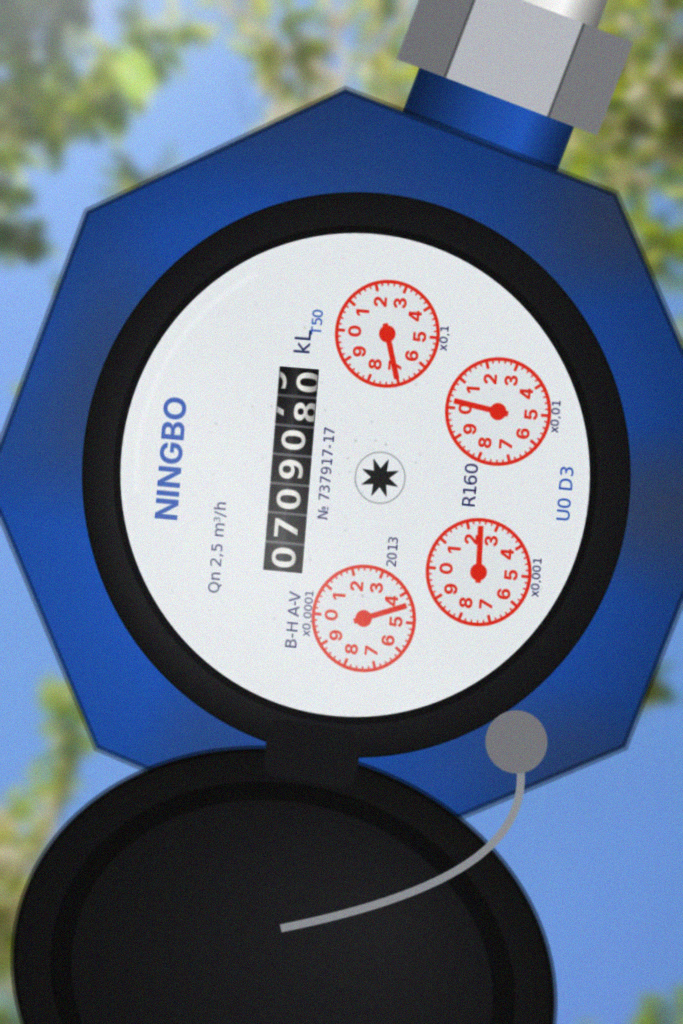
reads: 709079.7024
